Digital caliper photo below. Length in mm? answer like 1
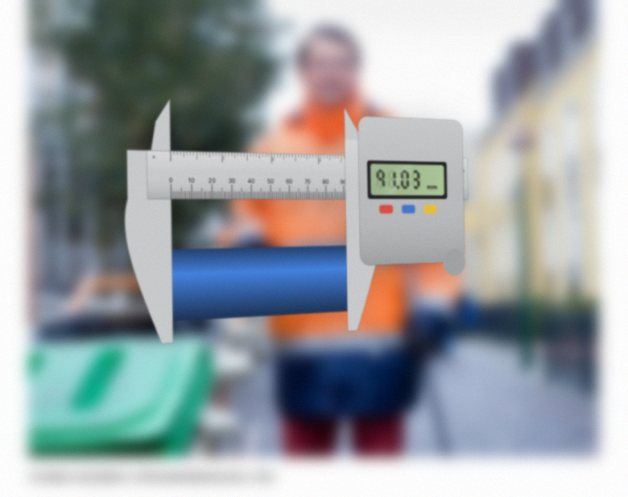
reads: 91.03
